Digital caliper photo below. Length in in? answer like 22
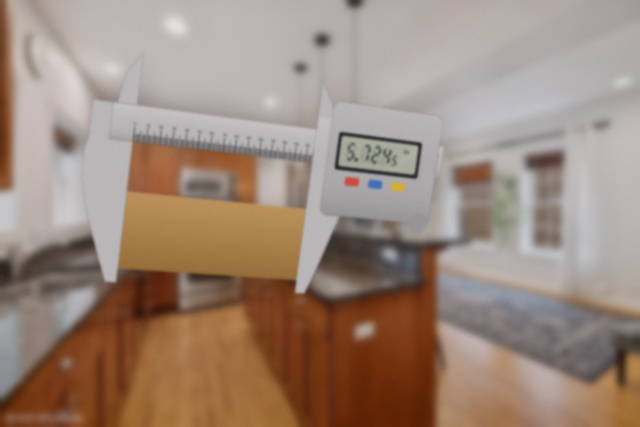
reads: 5.7245
